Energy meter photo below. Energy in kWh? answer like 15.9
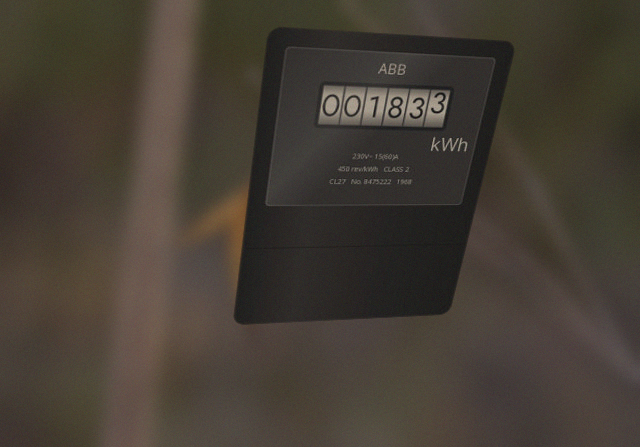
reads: 1833
